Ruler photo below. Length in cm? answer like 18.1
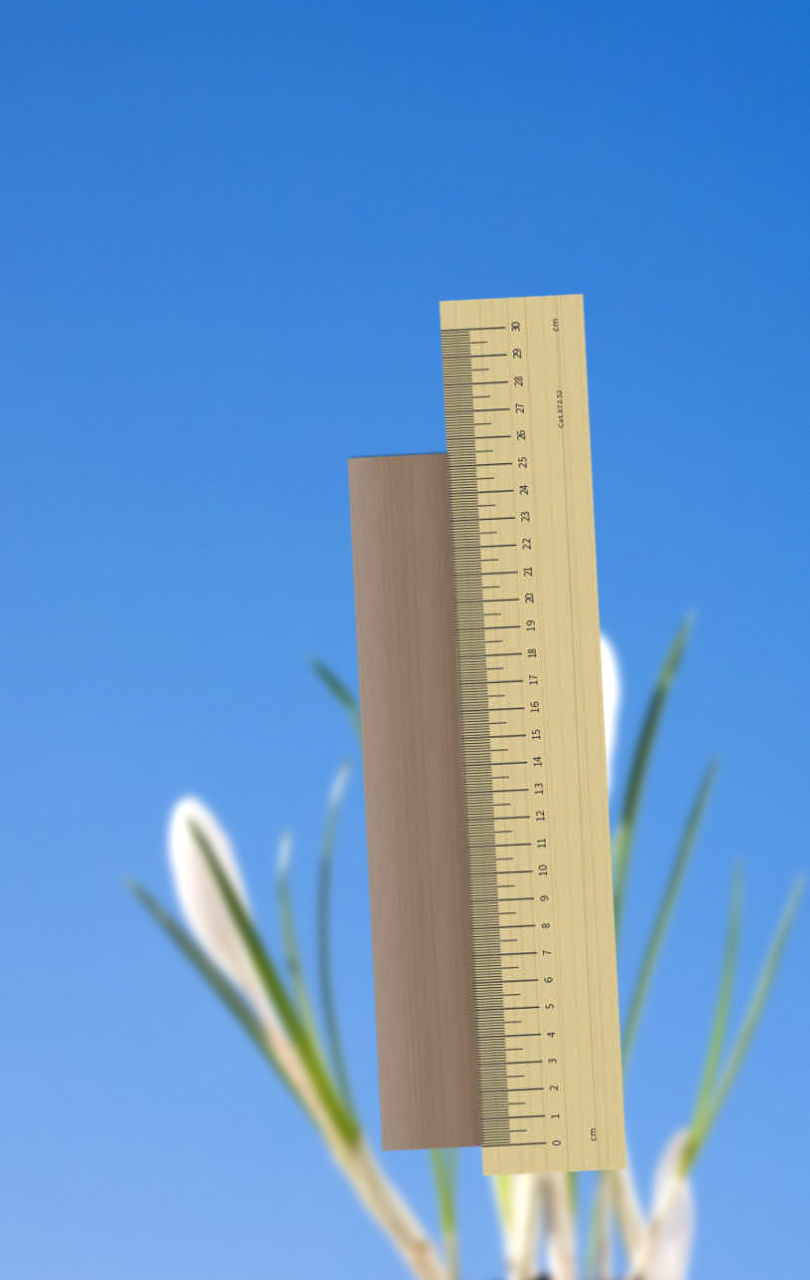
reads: 25.5
